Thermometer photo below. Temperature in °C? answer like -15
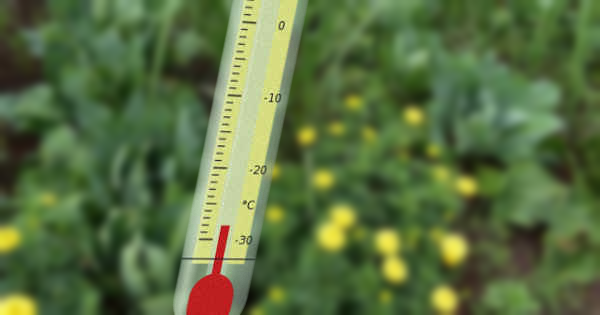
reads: -28
